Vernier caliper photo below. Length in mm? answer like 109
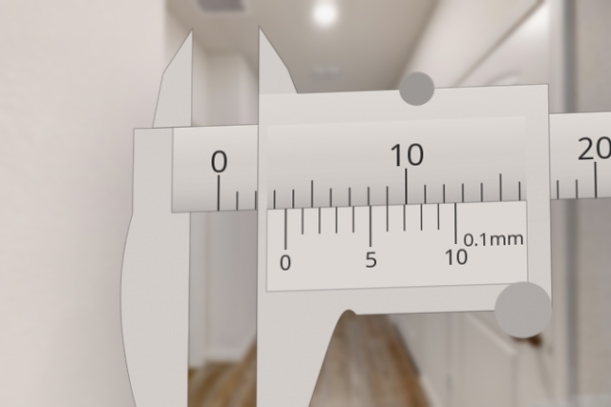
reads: 3.6
